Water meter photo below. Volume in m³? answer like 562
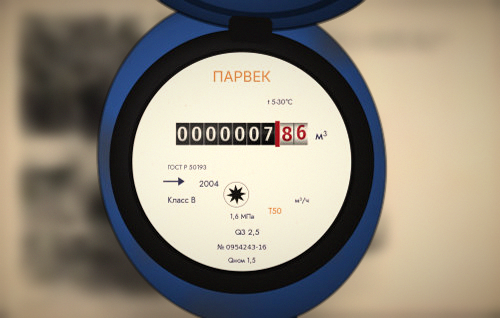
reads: 7.86
